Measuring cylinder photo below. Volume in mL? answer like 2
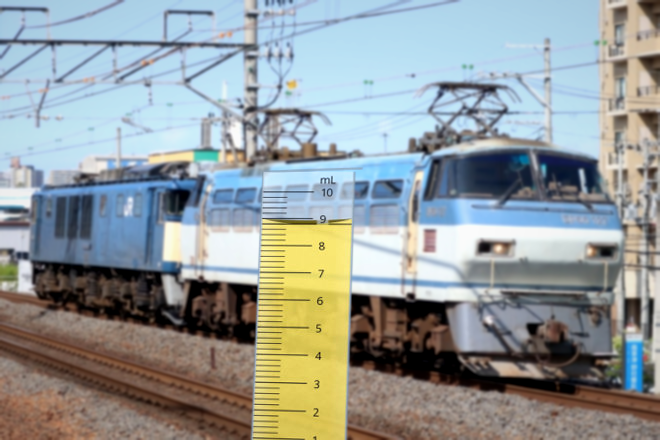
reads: 8.8
